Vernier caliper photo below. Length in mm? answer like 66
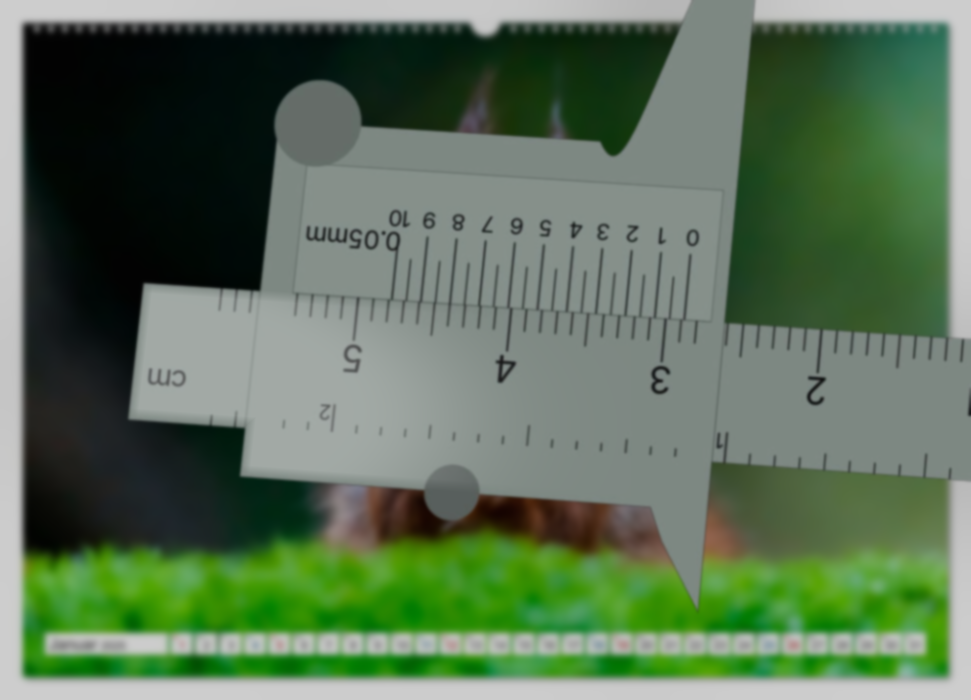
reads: 28.8
